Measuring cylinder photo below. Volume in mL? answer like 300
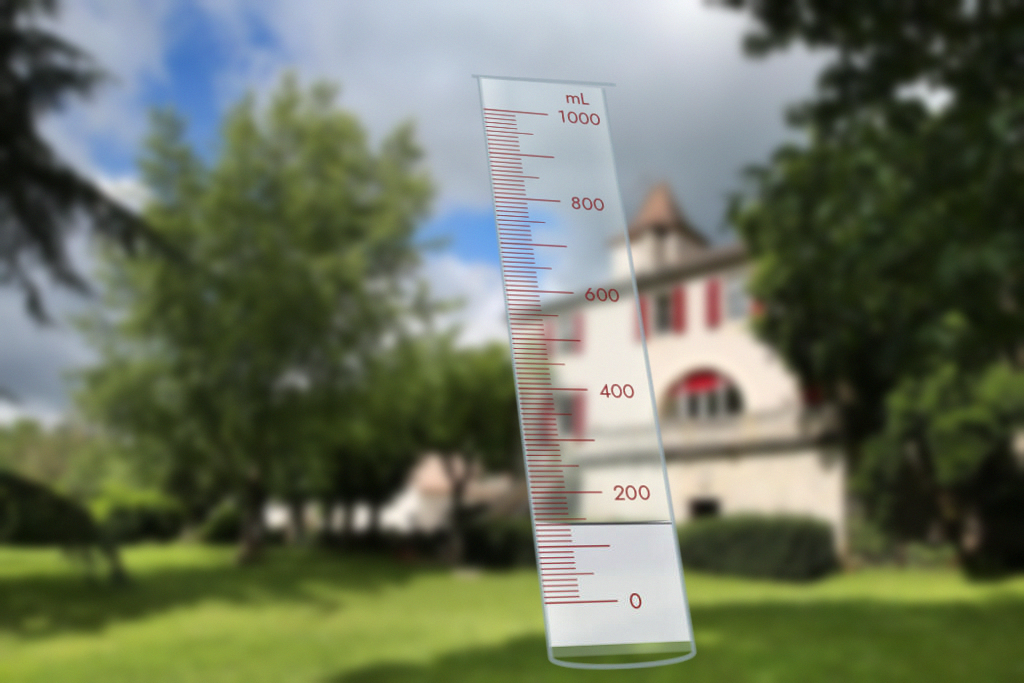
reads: 140
